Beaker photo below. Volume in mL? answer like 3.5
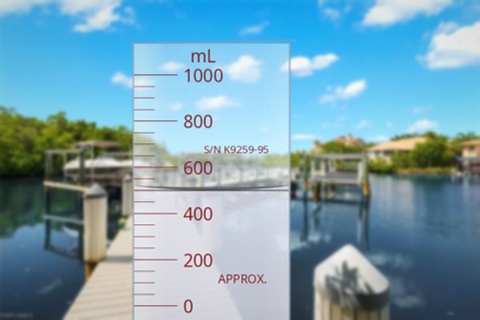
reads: 500
